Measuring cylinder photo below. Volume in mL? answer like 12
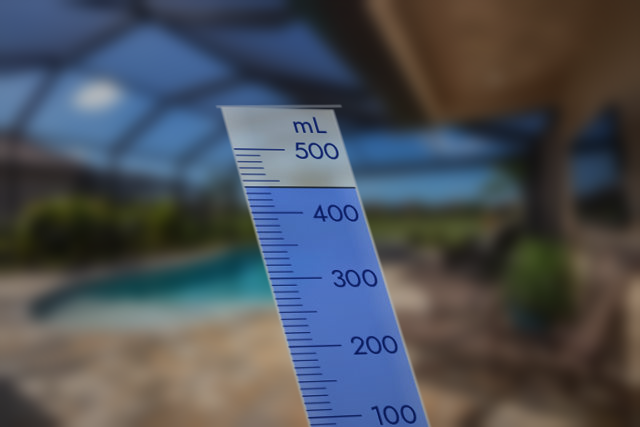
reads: 440
